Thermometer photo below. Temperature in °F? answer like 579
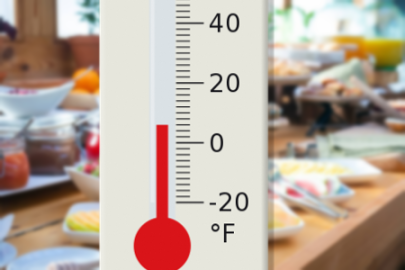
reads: 6
